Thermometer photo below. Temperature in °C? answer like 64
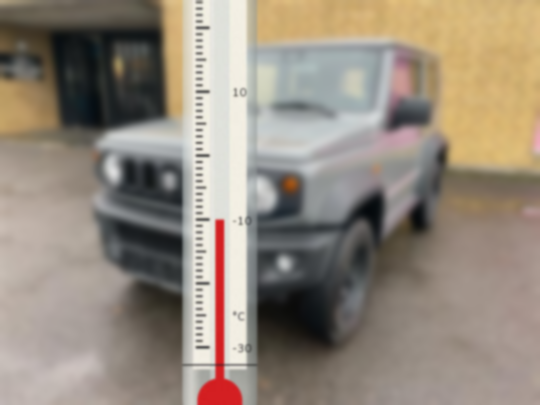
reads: -10
